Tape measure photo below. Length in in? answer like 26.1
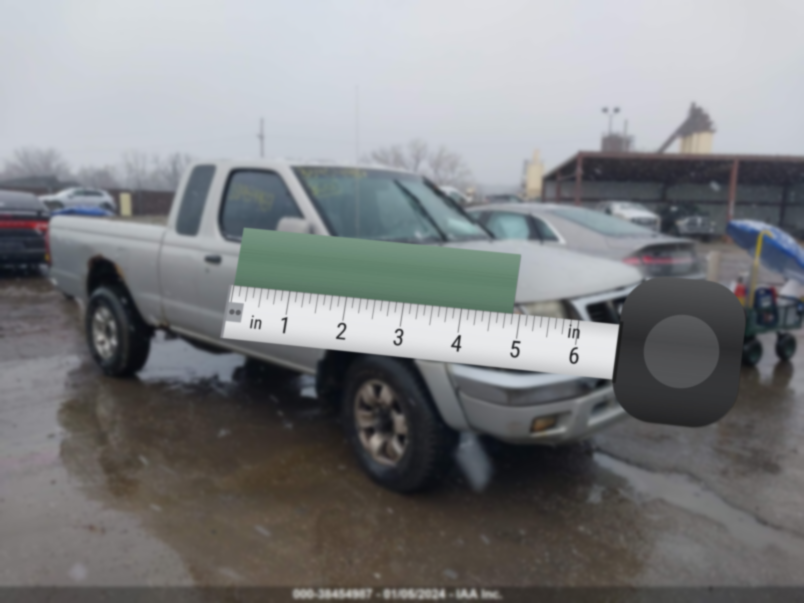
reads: 4.875
